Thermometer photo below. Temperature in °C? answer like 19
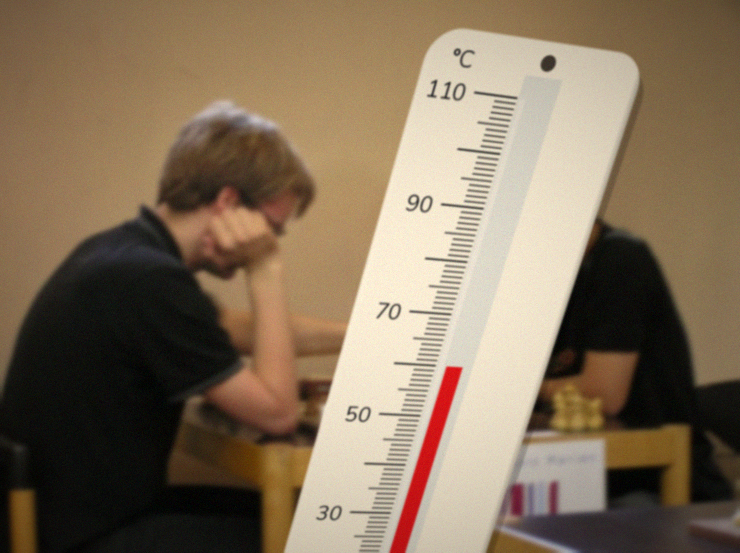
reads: 60
